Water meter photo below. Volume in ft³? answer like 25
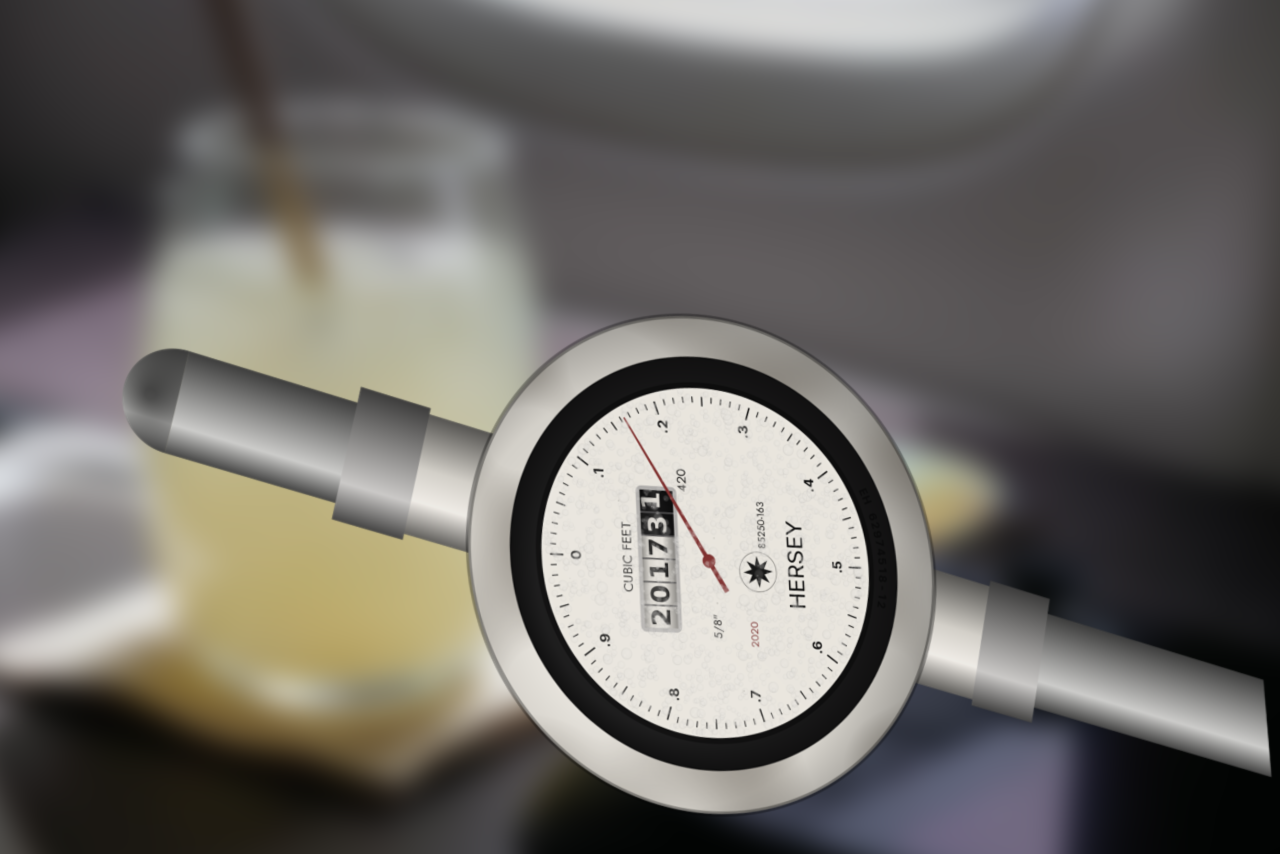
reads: 201731.16
